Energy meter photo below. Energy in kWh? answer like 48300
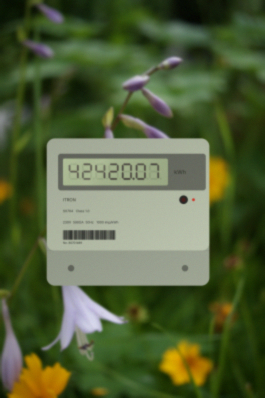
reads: 42420.07
